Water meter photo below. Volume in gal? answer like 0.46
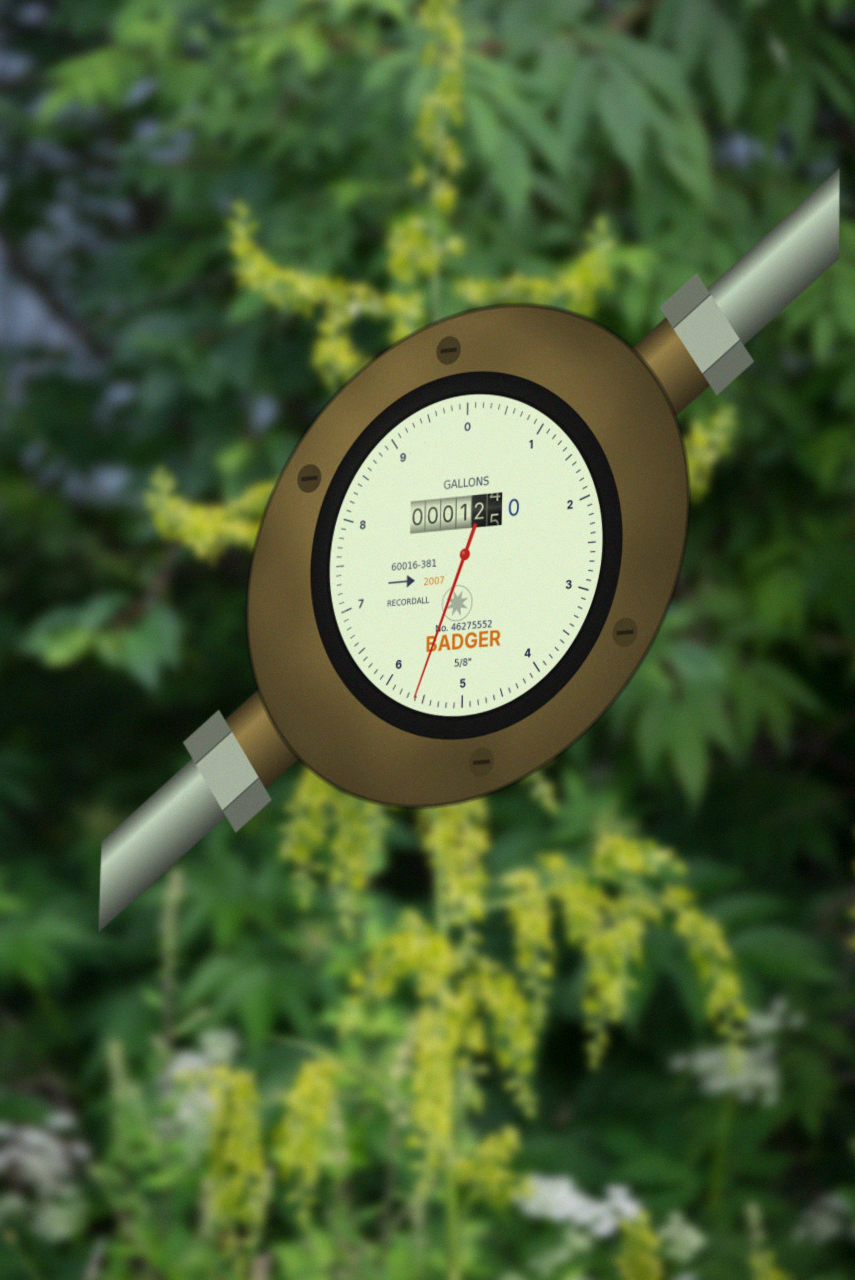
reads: 1245.6
